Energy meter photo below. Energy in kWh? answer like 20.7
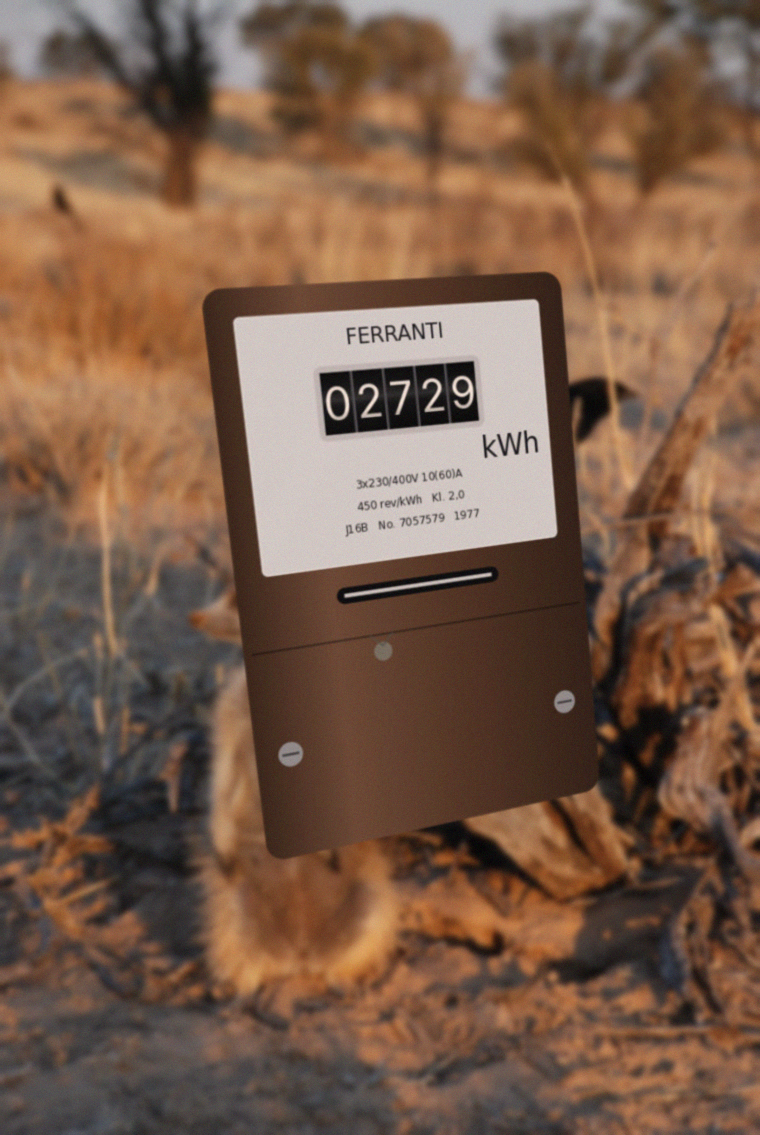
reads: 2729
